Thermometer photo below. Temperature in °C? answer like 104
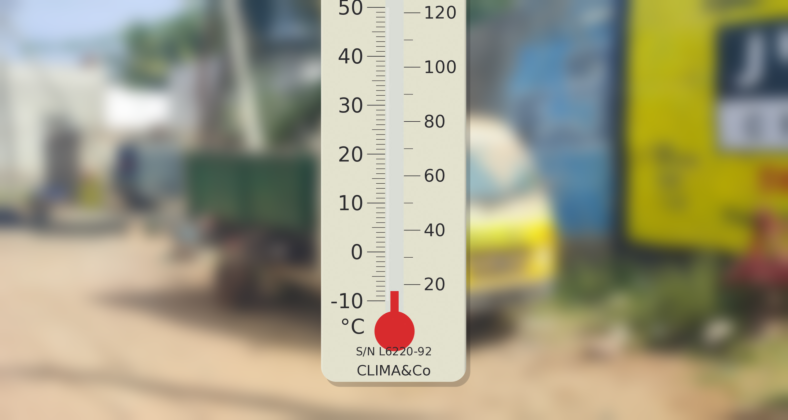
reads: -8
